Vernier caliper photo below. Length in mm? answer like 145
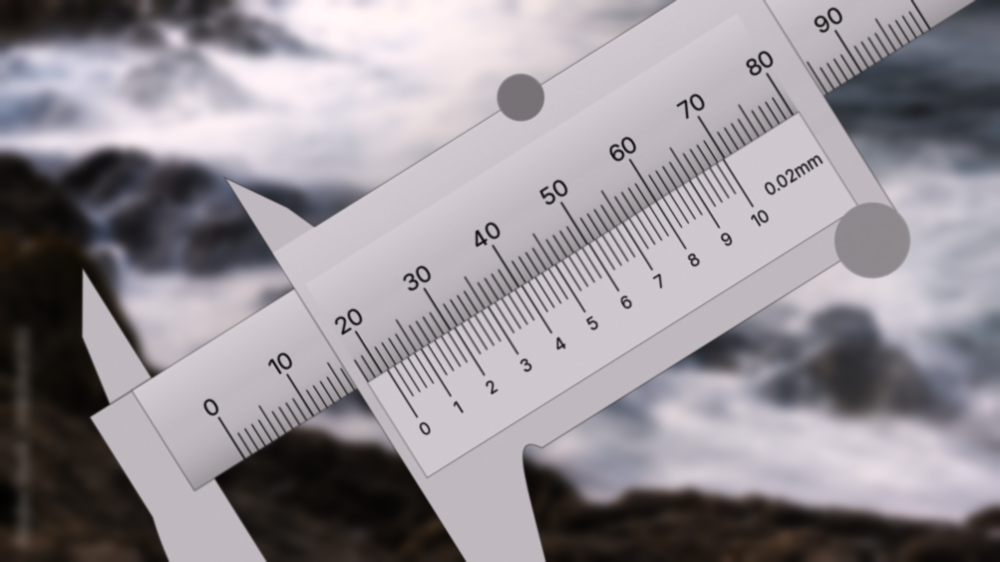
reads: 20.8
